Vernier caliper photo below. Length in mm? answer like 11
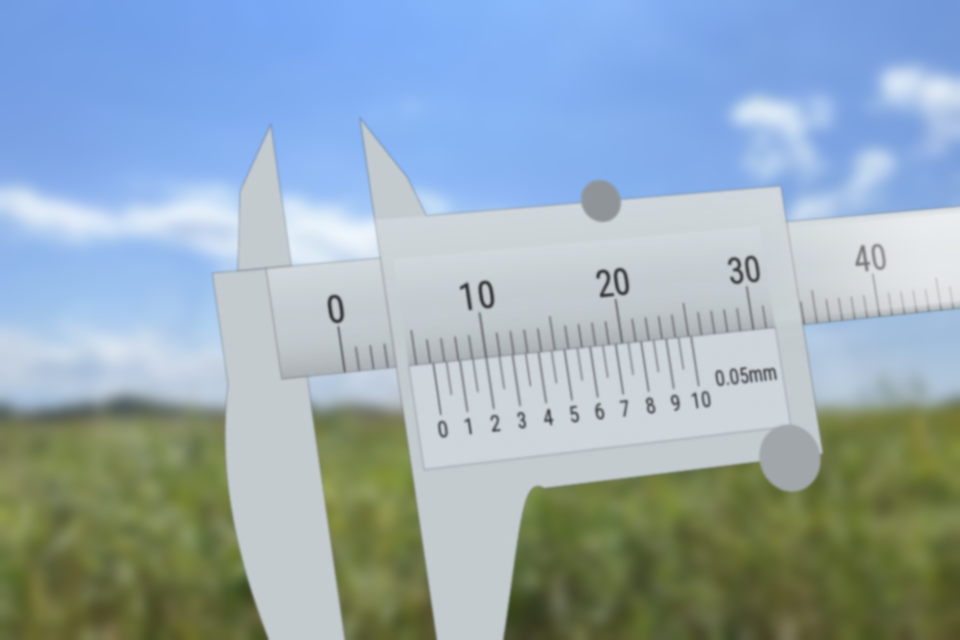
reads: 6.2
